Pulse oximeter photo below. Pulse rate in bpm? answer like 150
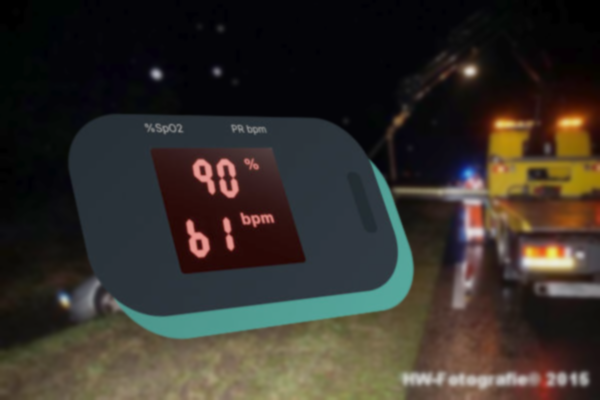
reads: 61
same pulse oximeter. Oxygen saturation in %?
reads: 90
